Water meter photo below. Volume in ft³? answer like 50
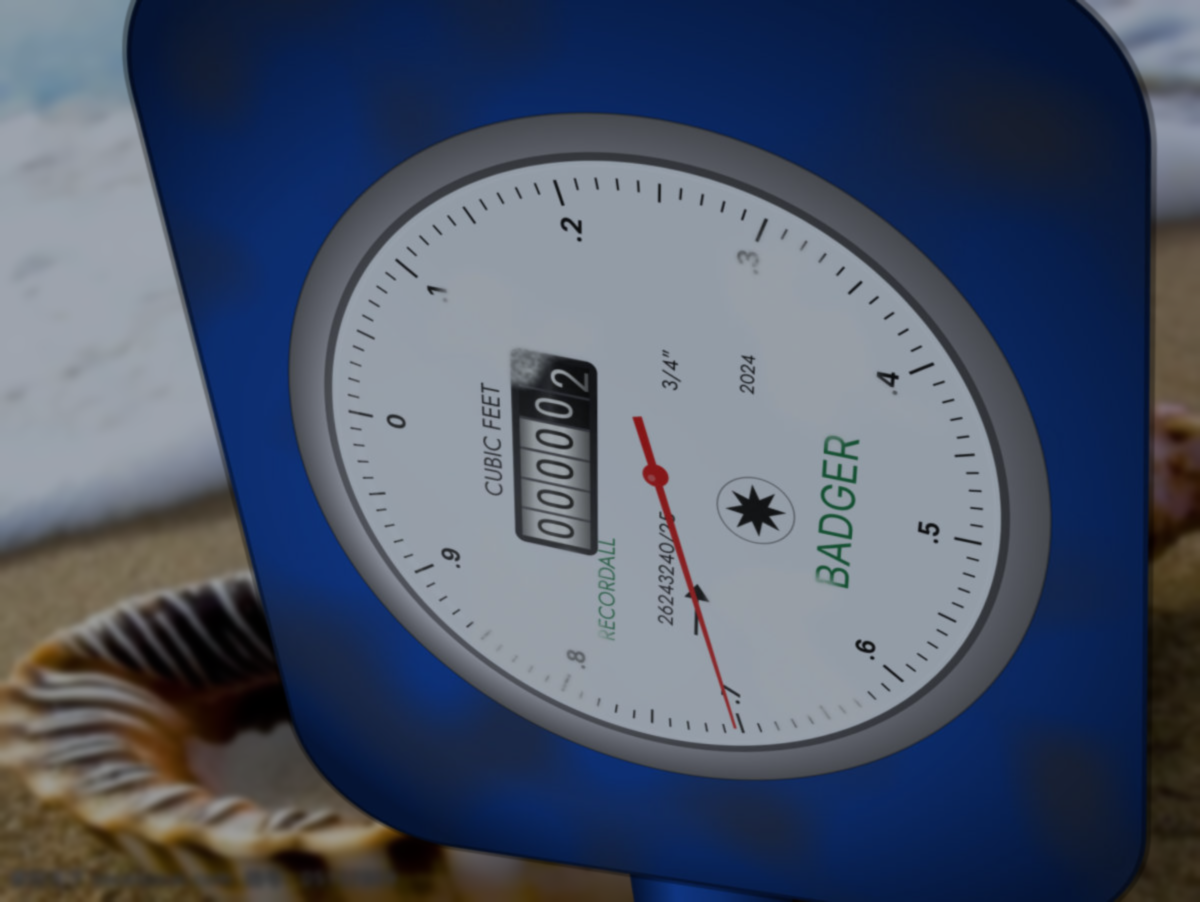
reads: 1.70
